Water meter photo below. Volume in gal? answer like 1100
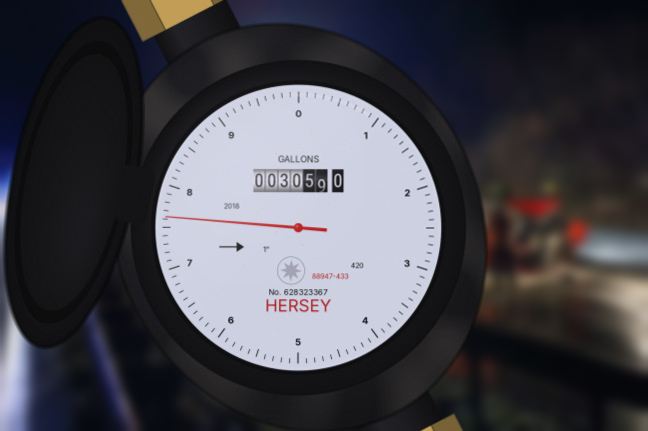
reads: 30587.6
